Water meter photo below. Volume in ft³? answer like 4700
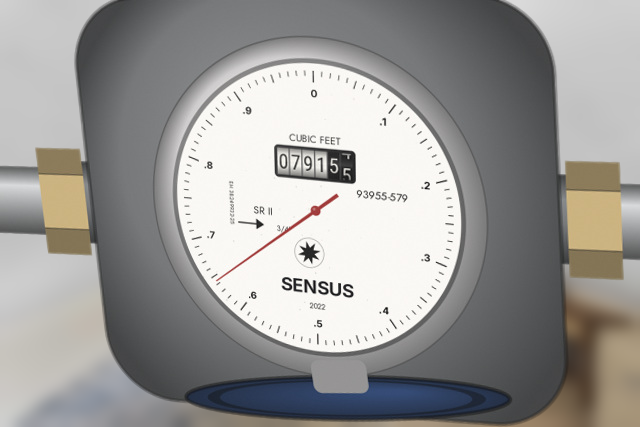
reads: 79154.64
